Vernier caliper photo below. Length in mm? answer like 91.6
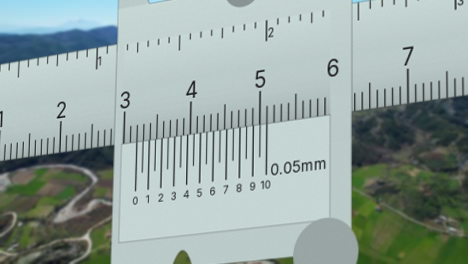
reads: 32.0
